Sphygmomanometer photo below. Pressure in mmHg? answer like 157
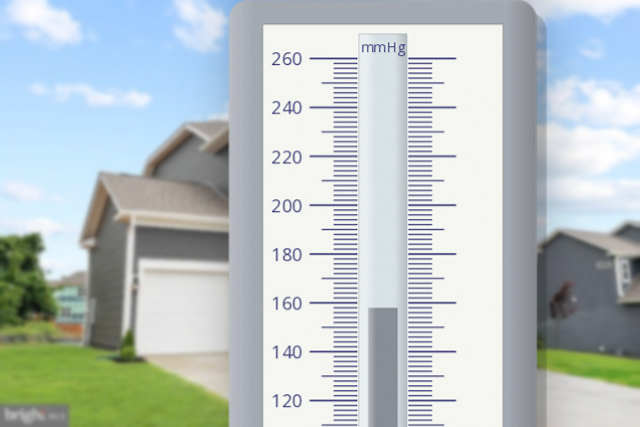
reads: 158
